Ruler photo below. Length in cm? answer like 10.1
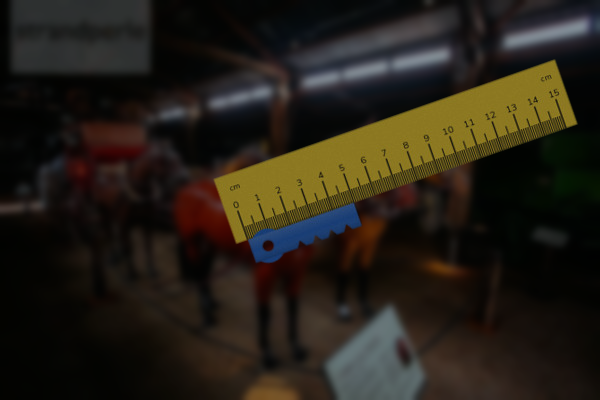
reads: 5
